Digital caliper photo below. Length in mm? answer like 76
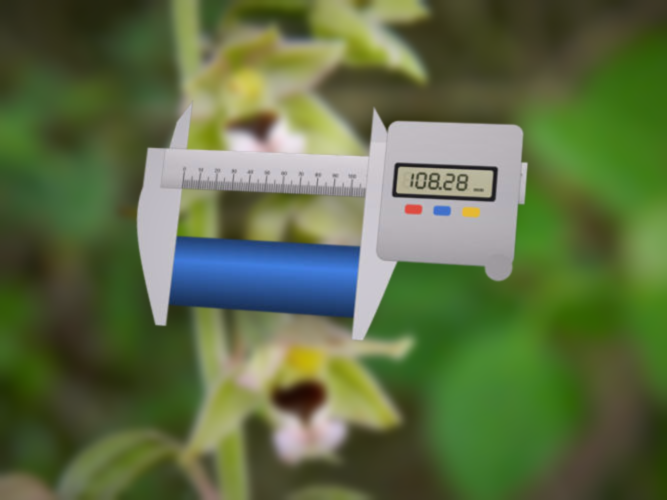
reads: 108.28
